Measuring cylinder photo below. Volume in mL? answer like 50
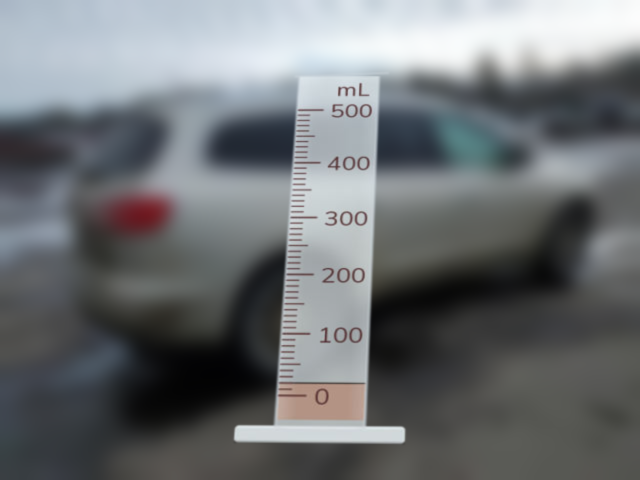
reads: 20
